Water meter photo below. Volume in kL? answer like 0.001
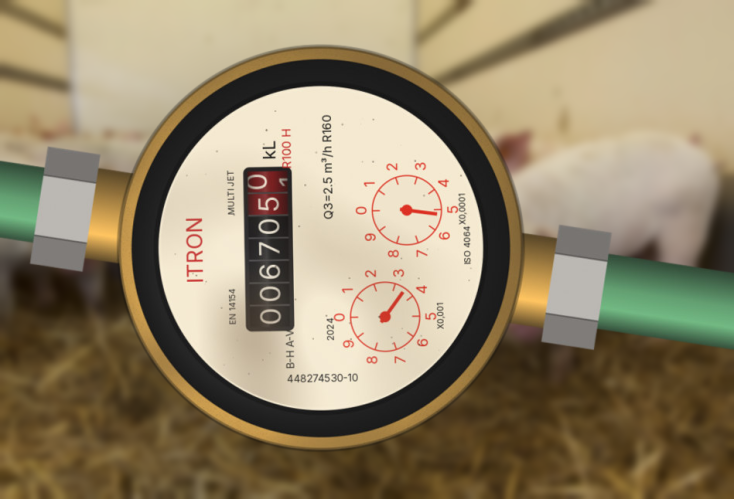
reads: 670.5035
